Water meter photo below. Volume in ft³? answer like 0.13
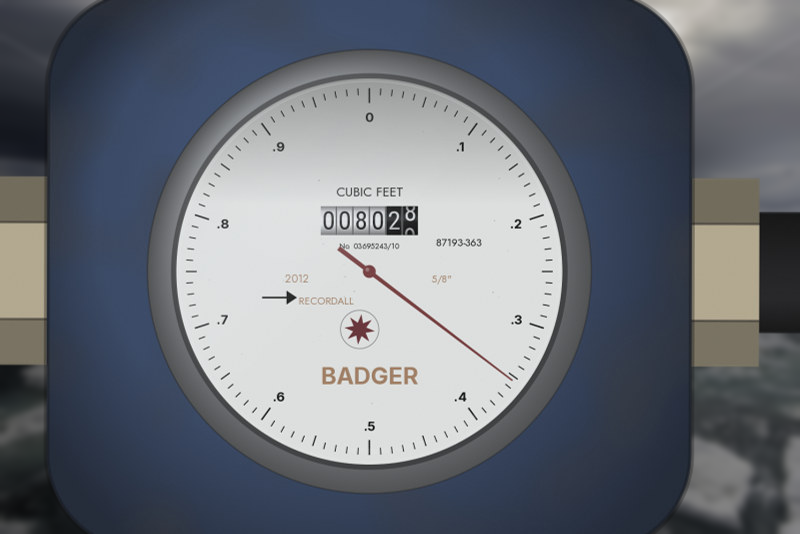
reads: 8028.35
